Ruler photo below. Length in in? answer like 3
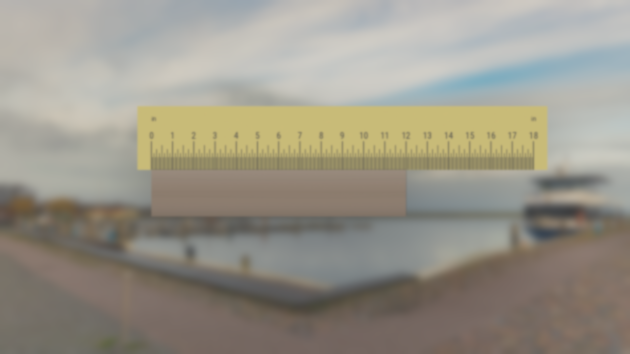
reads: 12
